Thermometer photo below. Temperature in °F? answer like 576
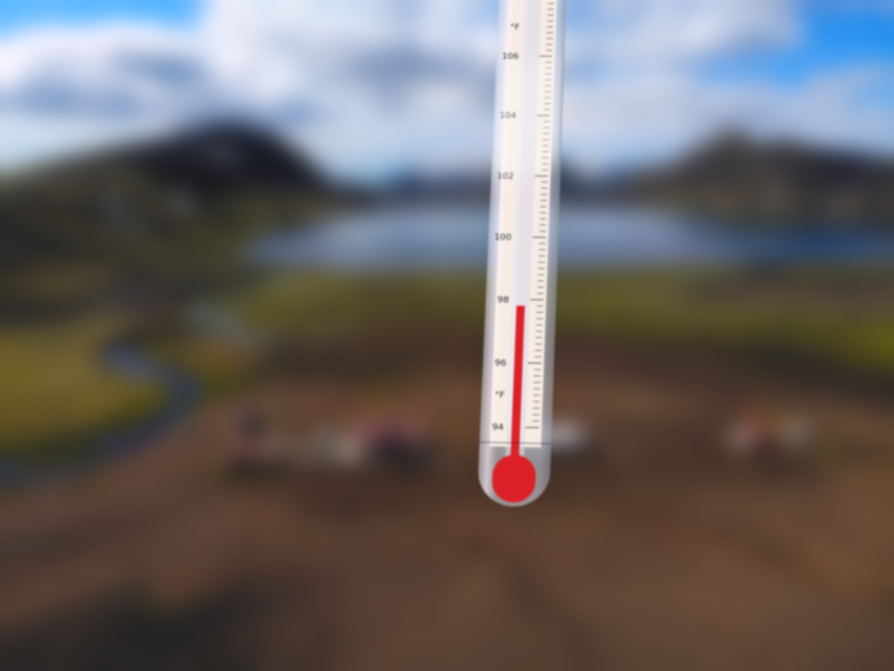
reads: 97.8
